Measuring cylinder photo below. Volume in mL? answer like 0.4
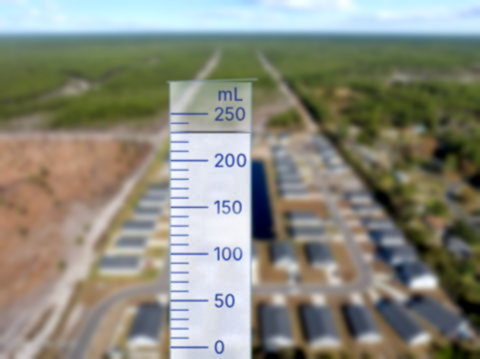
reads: 230
